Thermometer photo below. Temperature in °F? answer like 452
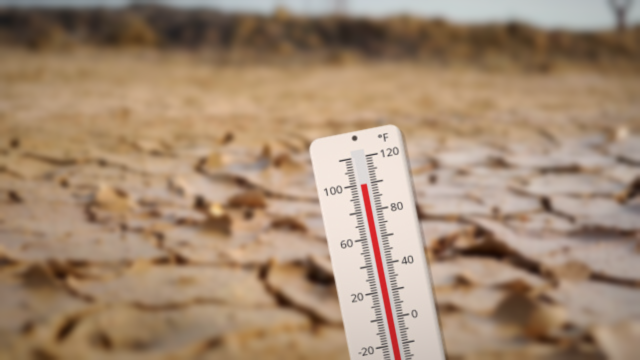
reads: 100
